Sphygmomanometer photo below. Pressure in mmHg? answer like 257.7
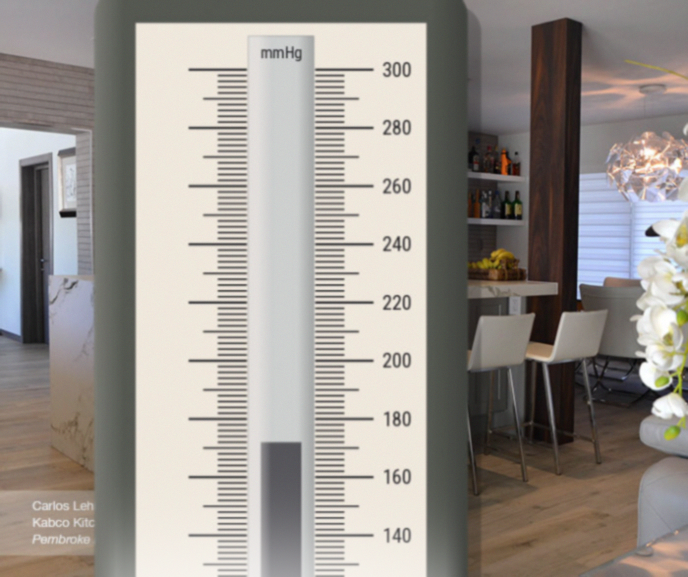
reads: 172
